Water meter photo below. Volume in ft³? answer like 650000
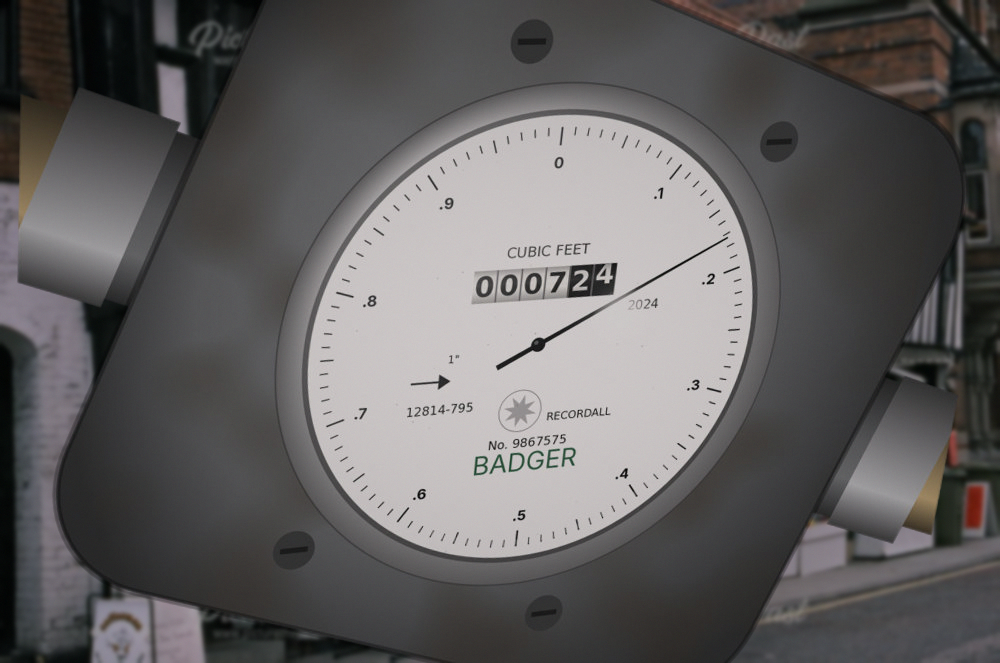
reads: 724.17
